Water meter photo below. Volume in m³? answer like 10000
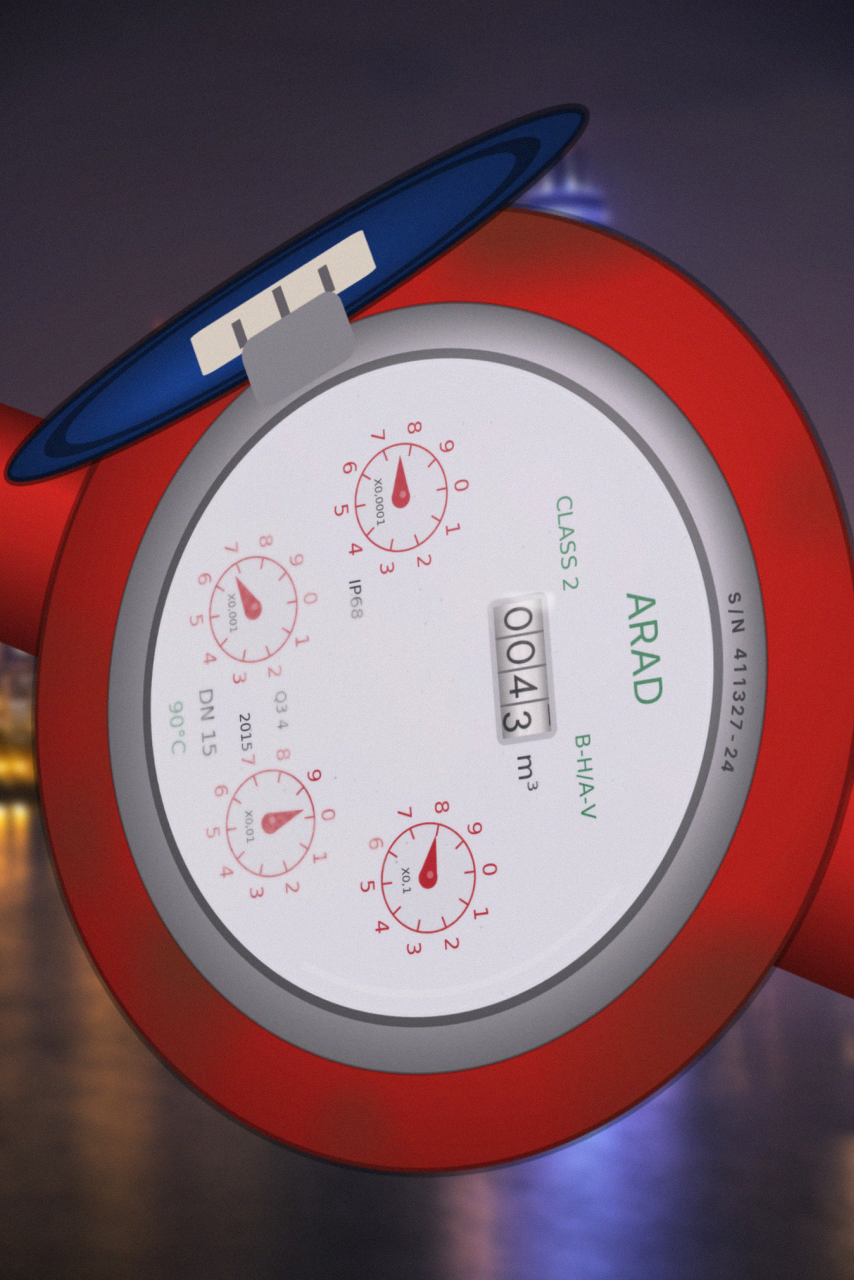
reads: 42.7967
